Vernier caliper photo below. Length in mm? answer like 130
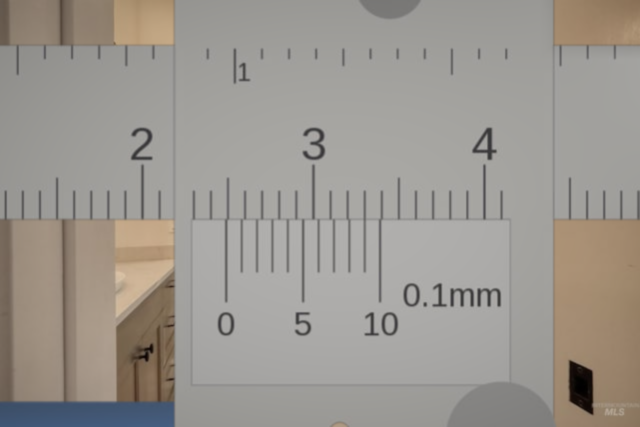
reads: 24.9
